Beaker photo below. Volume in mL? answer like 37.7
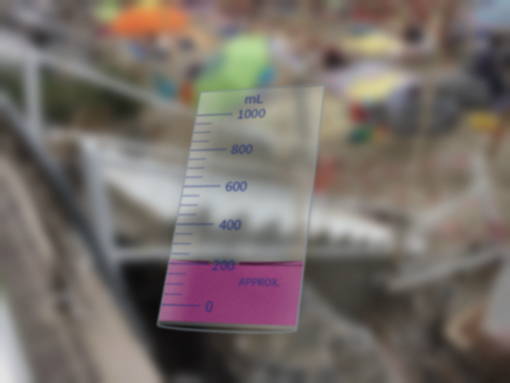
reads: 200
